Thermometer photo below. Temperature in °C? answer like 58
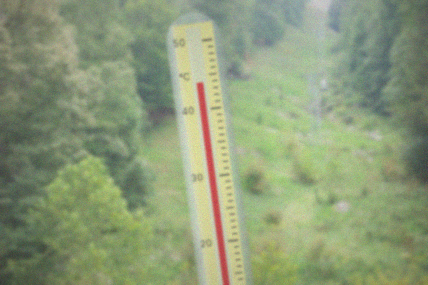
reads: 44
